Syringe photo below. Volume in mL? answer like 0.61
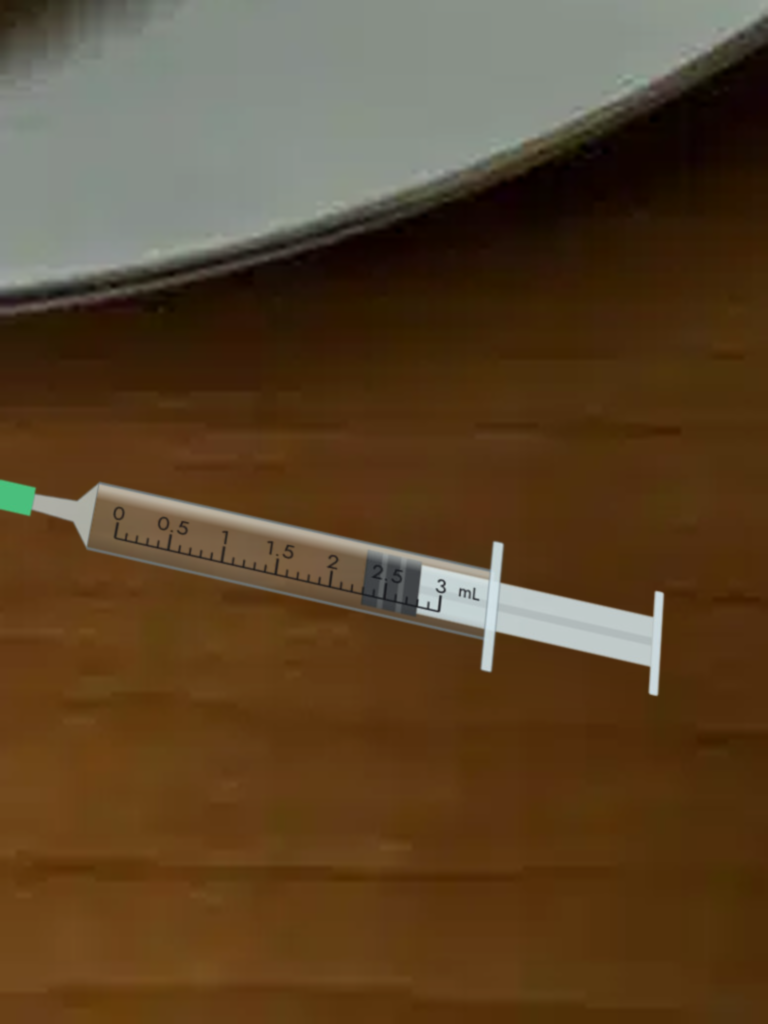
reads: 2.3
